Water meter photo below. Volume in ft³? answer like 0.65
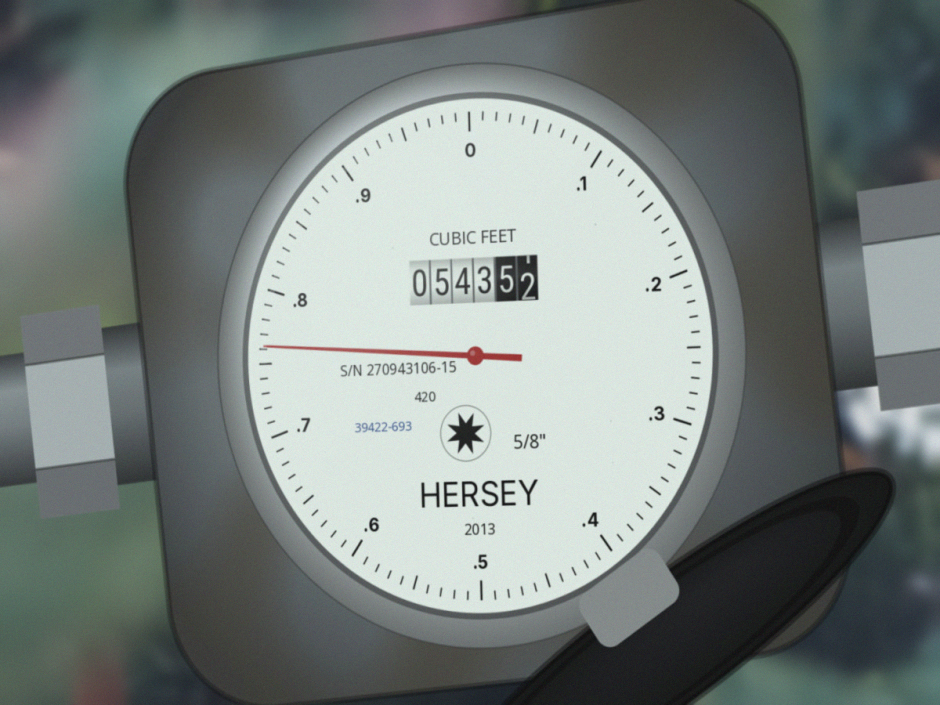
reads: 54351.76
